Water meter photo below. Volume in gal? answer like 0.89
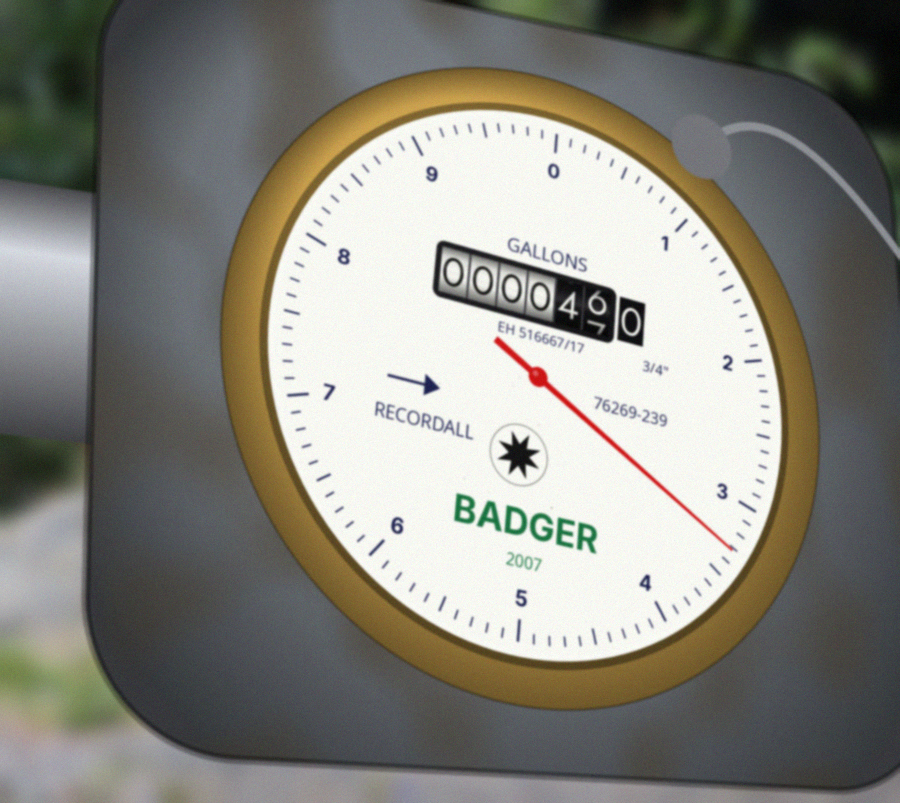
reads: 463.3
